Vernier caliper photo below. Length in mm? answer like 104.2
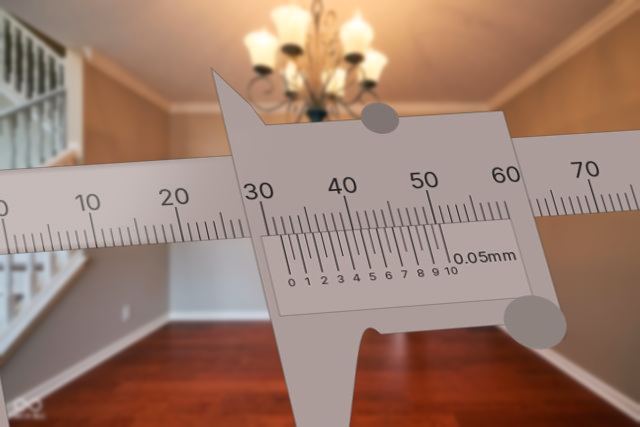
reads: 31.4
